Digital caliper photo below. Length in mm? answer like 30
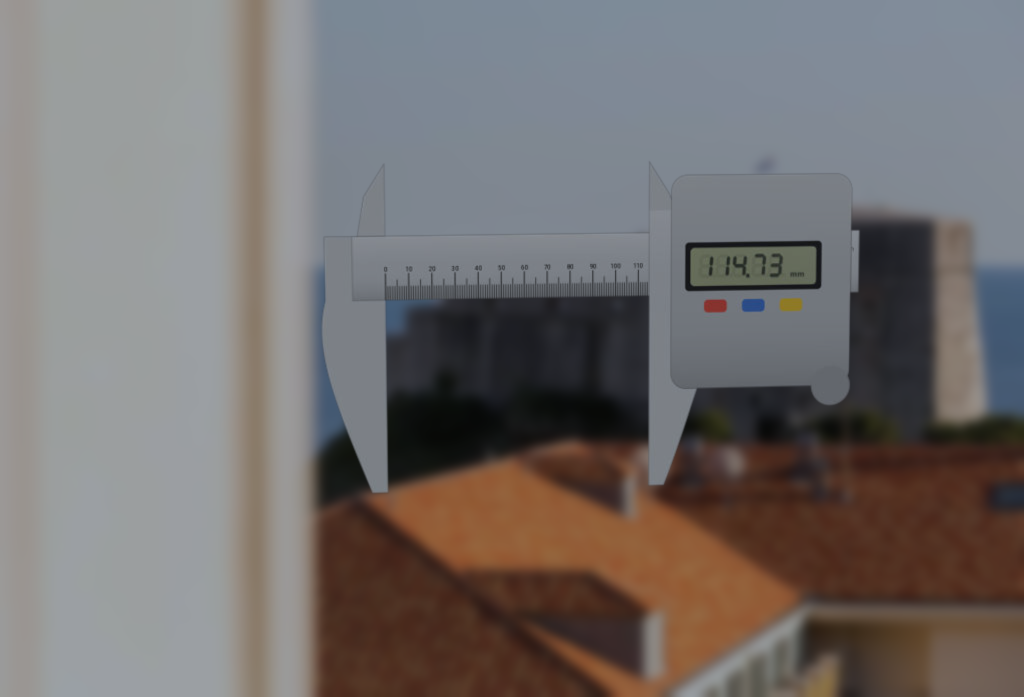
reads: 114.73
